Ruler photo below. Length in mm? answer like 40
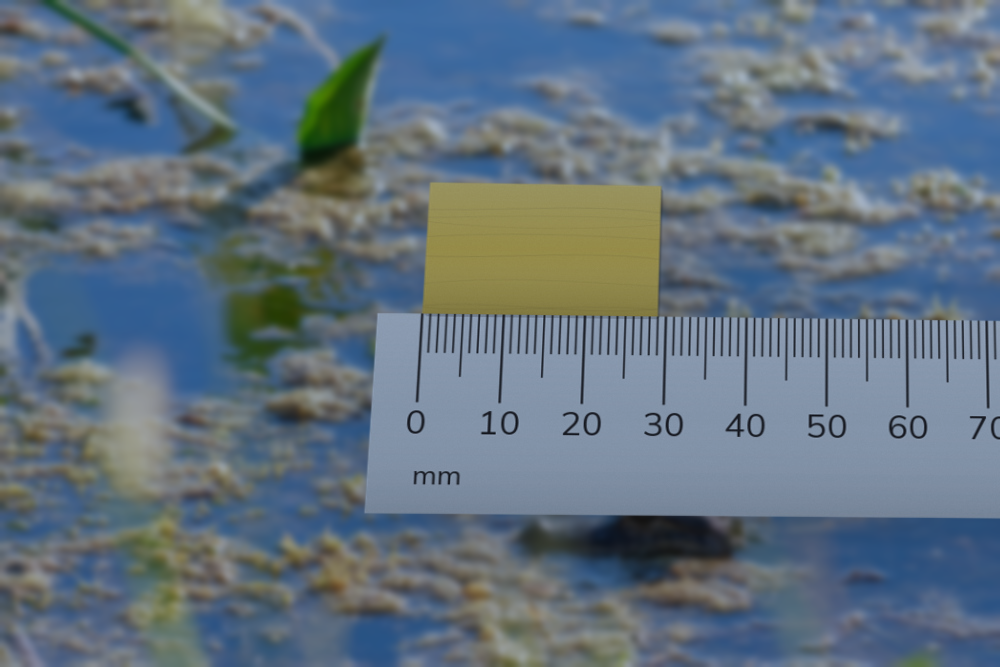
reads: 29
